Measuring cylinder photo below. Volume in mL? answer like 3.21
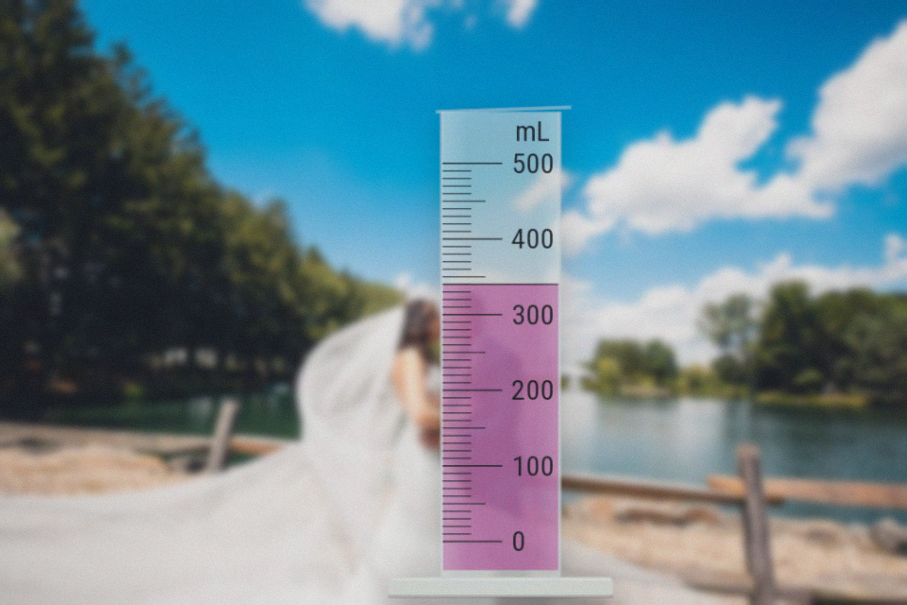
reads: 340
